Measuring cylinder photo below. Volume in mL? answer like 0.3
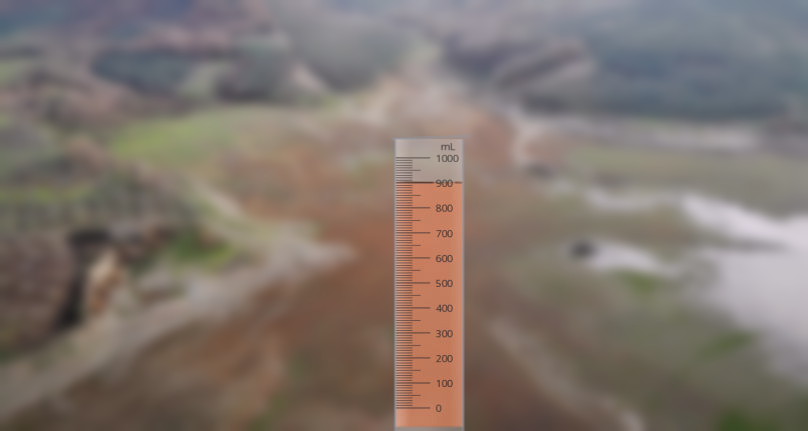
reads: 900
